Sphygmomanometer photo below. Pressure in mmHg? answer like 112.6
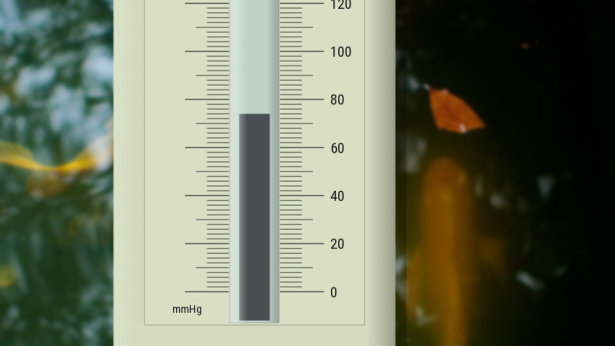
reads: 74
